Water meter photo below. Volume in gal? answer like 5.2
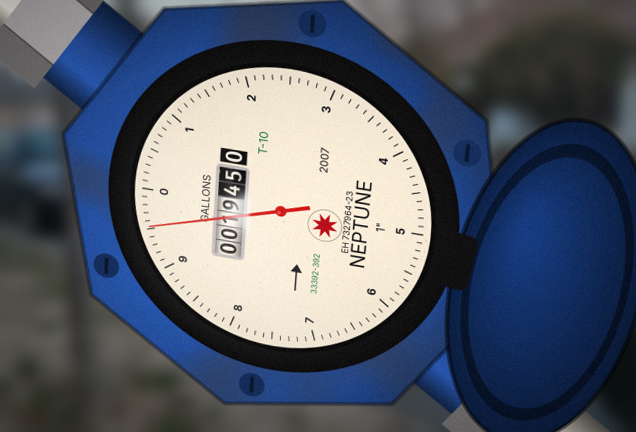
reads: 19449.5
